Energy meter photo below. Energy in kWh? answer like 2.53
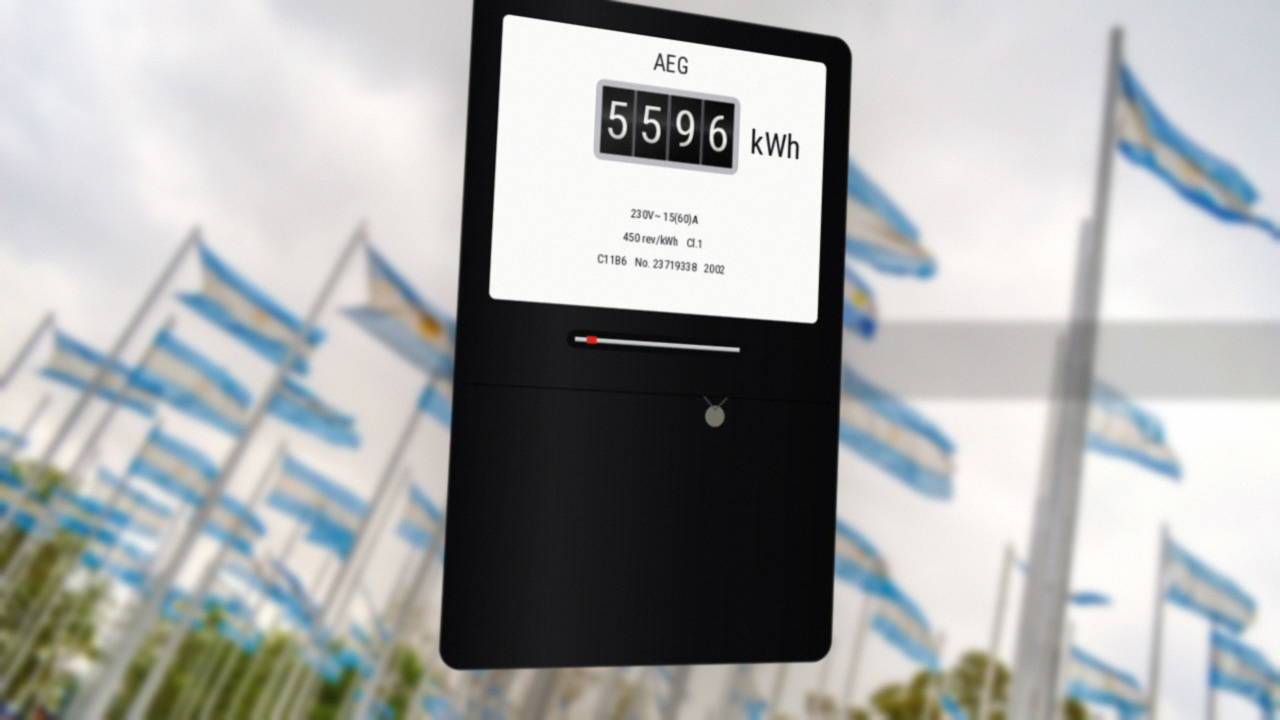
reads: 5596
